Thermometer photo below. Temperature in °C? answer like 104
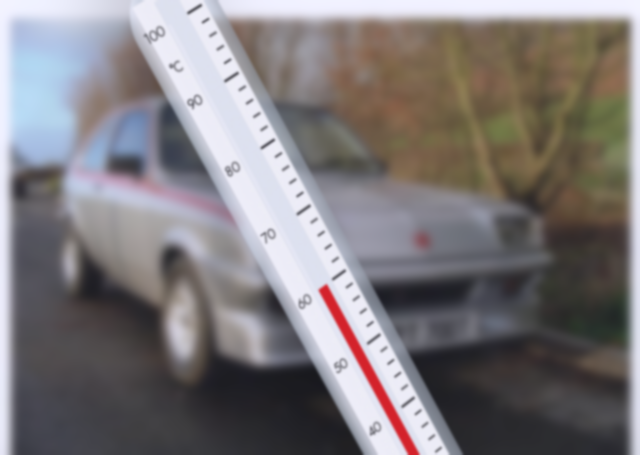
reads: 60
